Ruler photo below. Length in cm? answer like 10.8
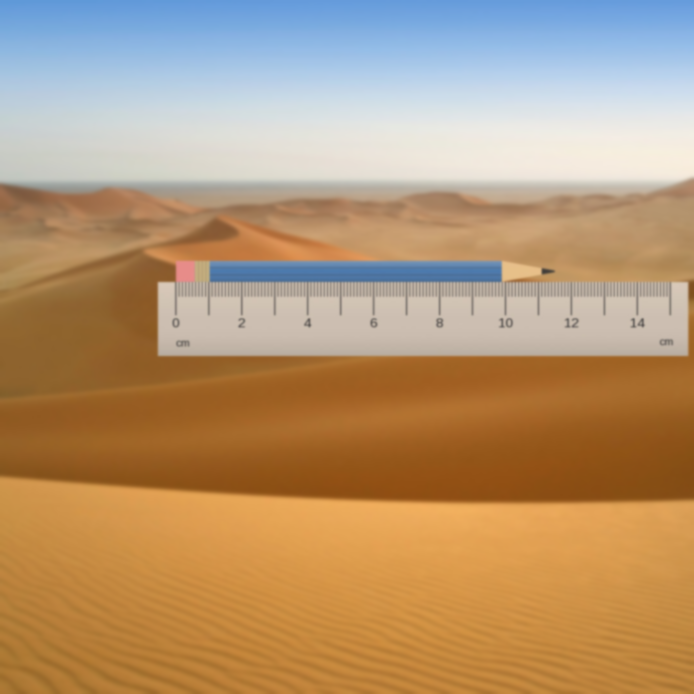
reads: 11.5
